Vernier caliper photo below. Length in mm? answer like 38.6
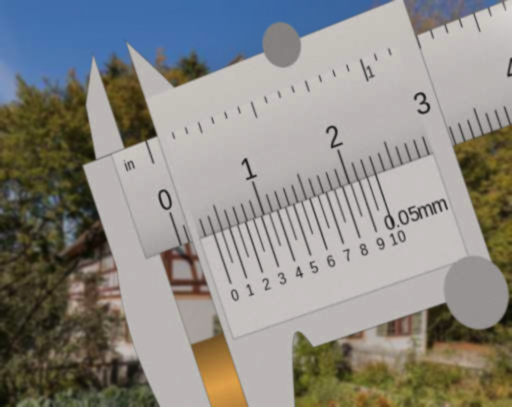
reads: 4.0
